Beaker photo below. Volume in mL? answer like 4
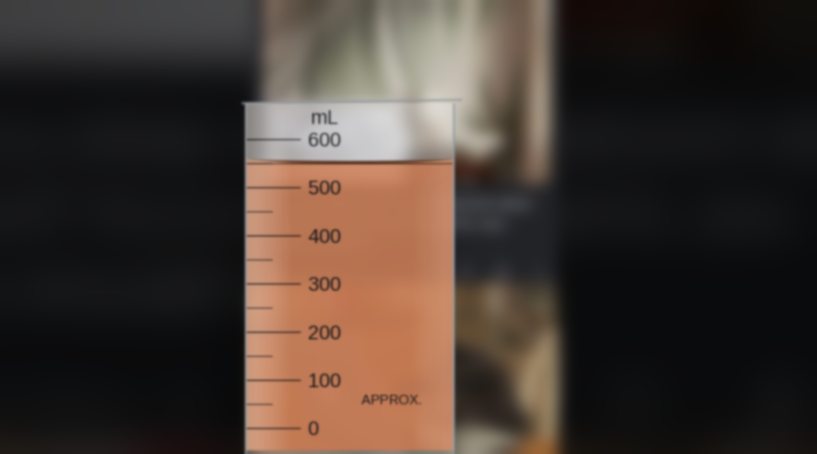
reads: 550
